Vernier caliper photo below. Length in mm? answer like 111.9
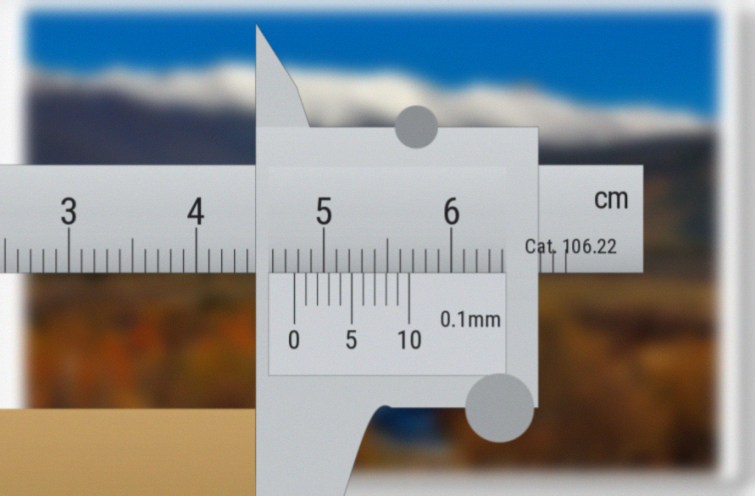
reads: 47.7
